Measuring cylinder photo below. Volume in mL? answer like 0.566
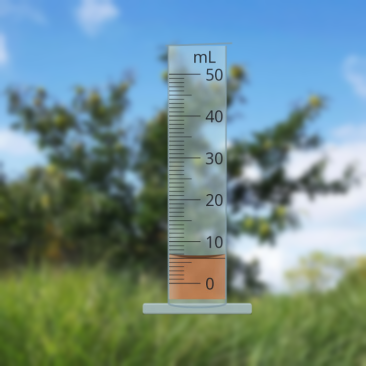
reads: 6
